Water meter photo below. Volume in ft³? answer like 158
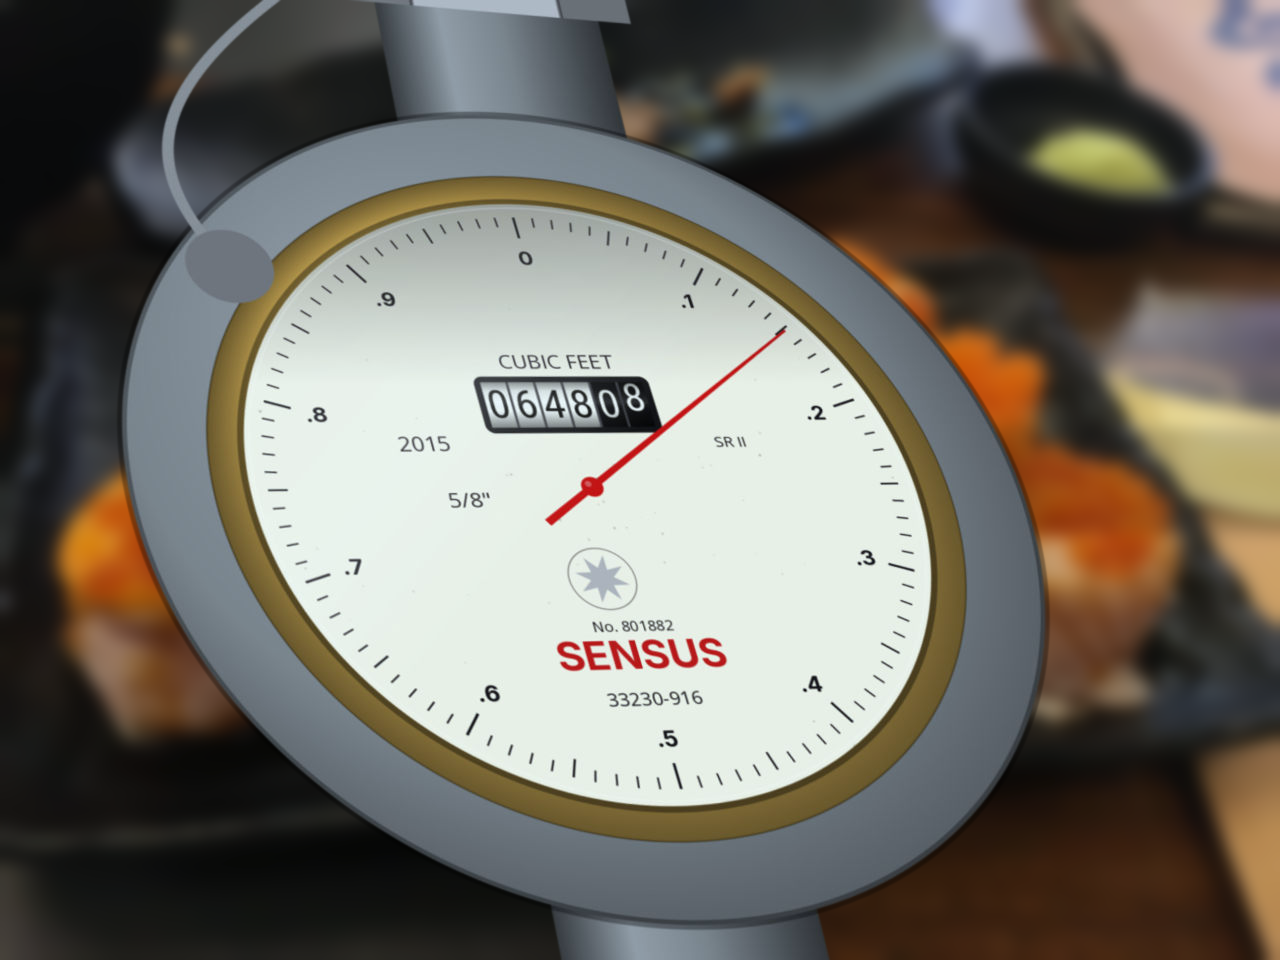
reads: 64808.15
